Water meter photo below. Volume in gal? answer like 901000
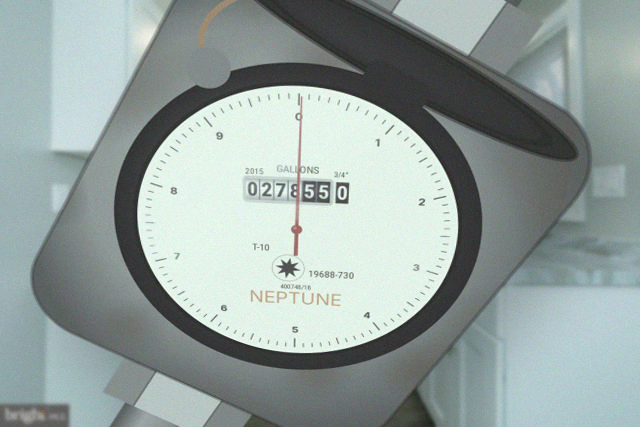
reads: 278550.0
